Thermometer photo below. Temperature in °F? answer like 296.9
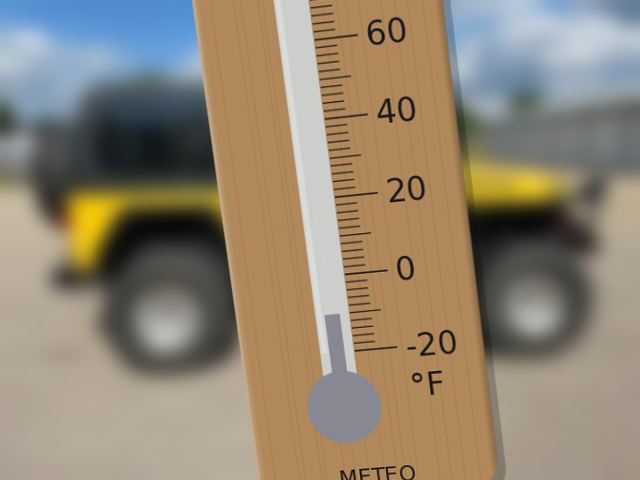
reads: -10
